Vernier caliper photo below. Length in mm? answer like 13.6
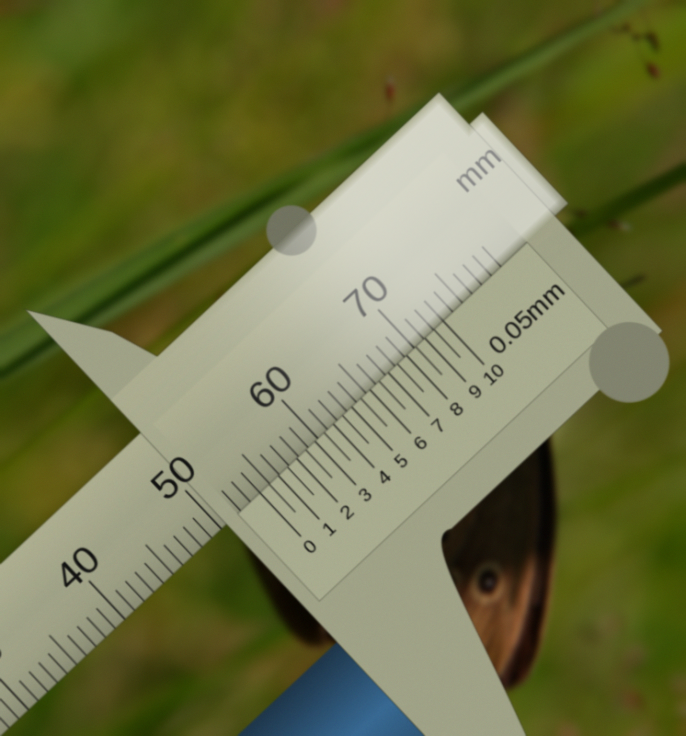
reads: 54.0
